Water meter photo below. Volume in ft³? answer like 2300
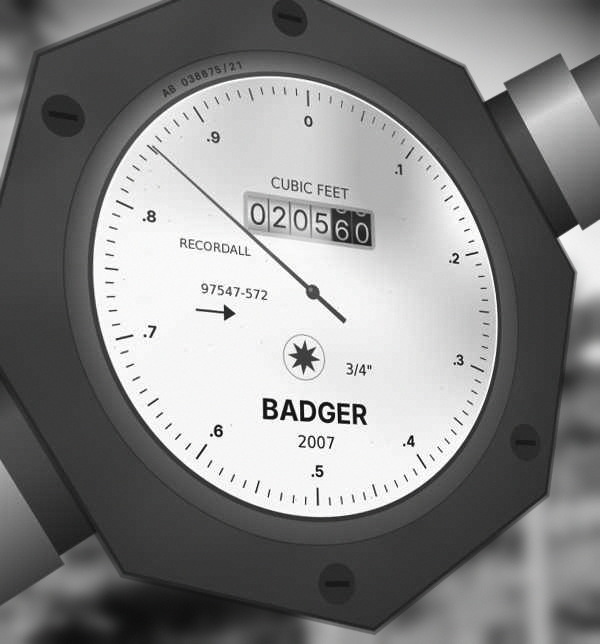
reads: 20559.85
